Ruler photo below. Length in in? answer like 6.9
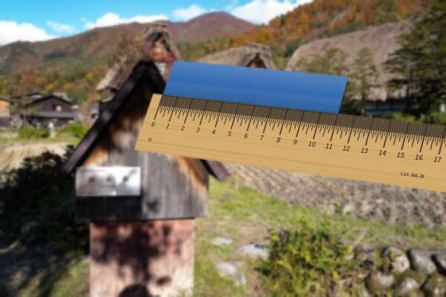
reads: 11
